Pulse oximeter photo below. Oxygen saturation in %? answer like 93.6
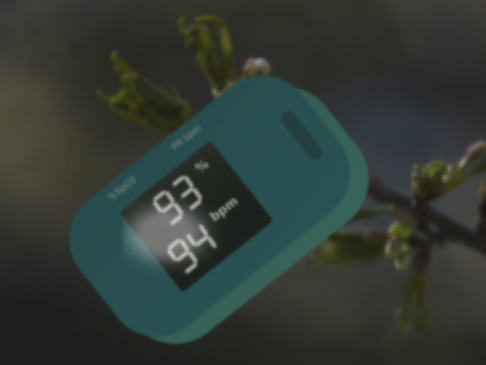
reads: 93
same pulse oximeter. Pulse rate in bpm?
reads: 94
